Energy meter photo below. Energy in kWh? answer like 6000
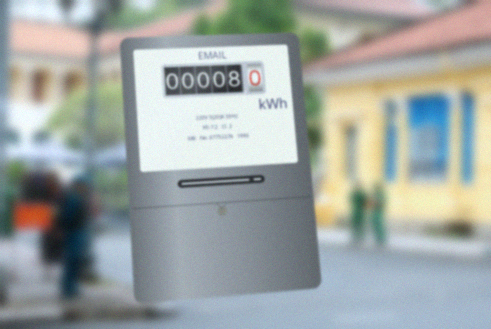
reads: 8.0
